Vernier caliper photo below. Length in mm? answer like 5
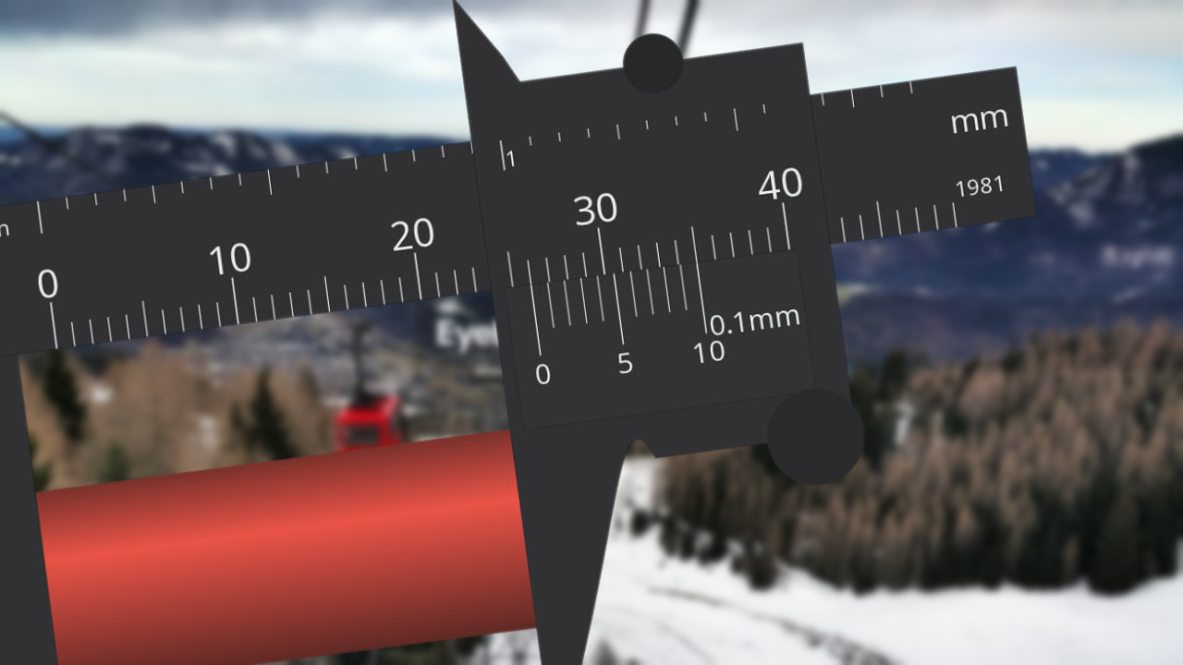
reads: 26.0
